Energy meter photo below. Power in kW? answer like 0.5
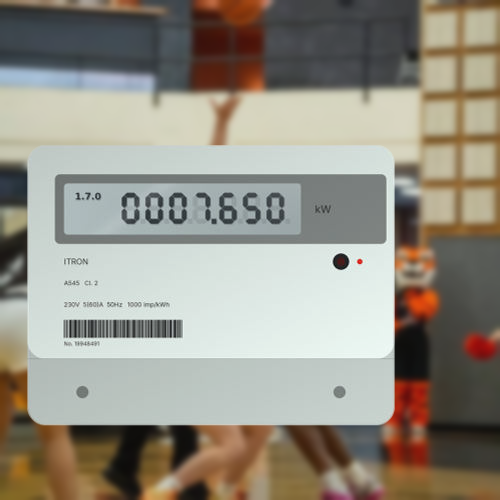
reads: 7.650
